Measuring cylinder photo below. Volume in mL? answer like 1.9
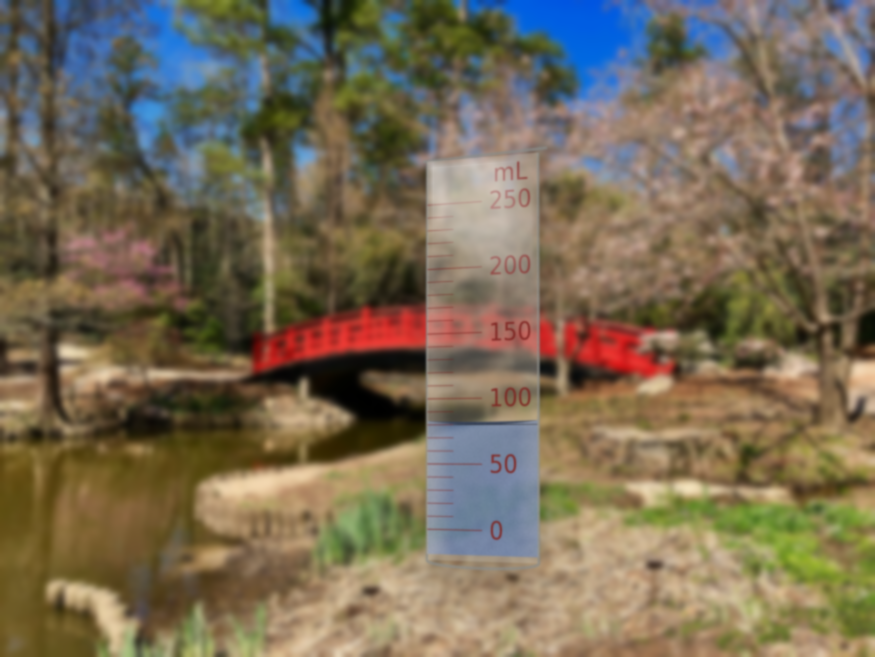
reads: 80
